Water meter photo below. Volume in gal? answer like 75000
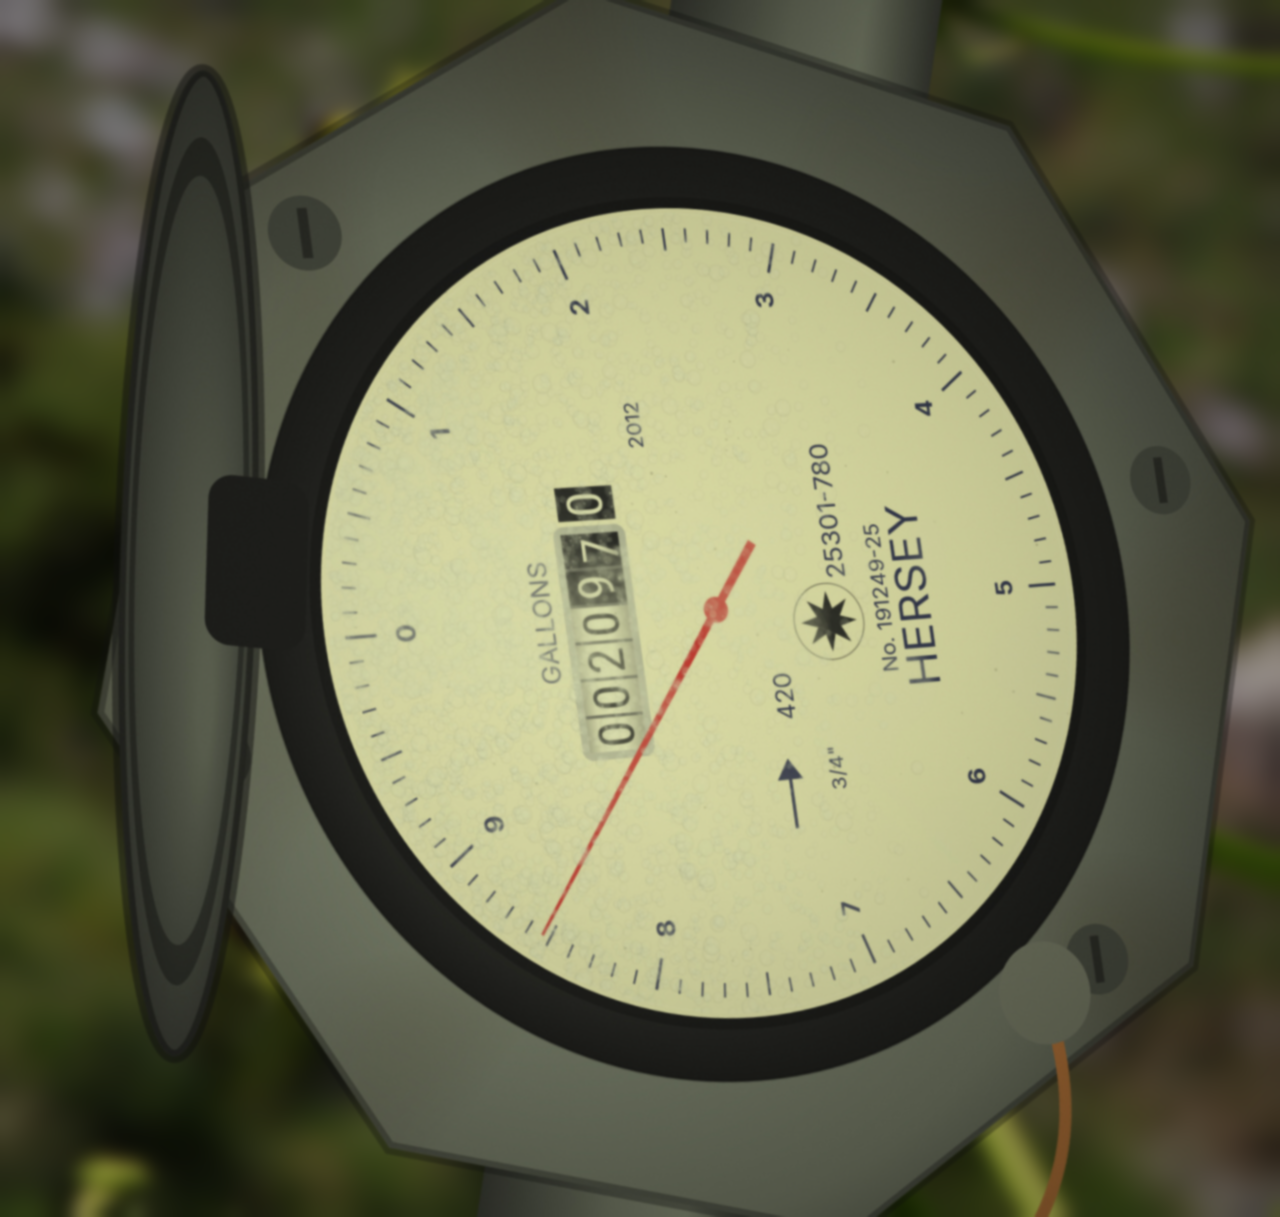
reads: 20968.5
